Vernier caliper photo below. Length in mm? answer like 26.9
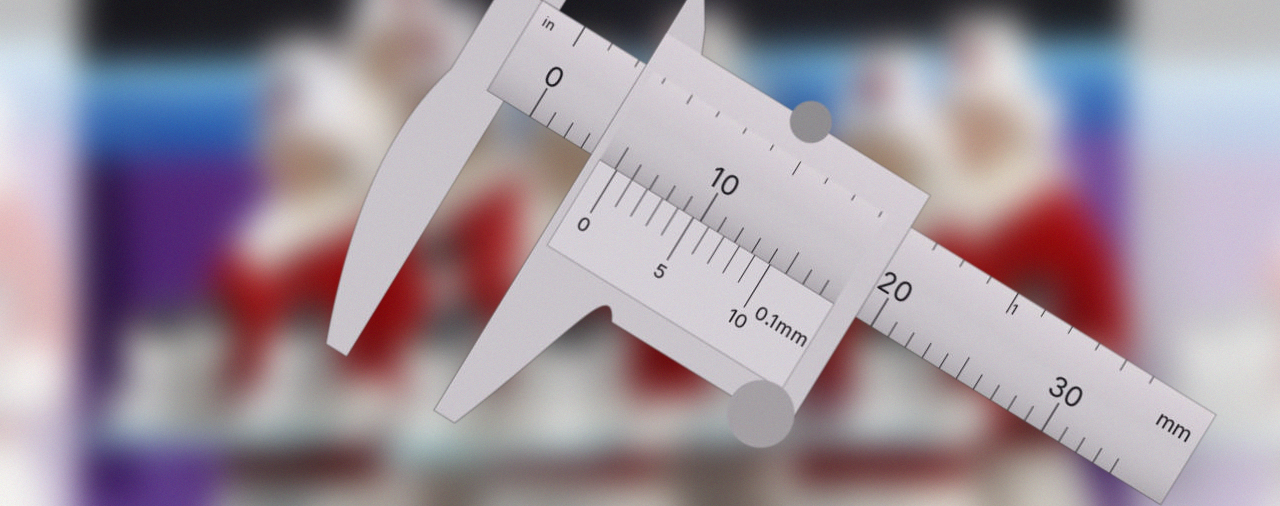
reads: 5.1
